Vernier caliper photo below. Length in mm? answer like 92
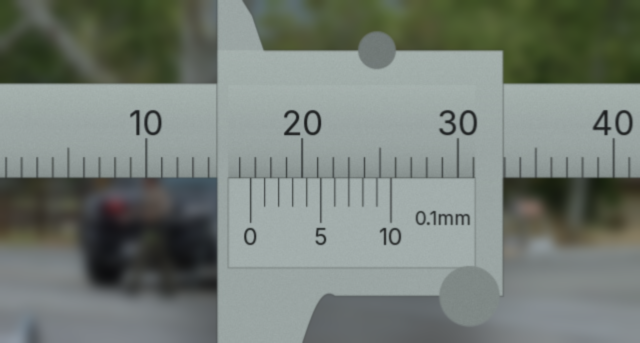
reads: 16.7
